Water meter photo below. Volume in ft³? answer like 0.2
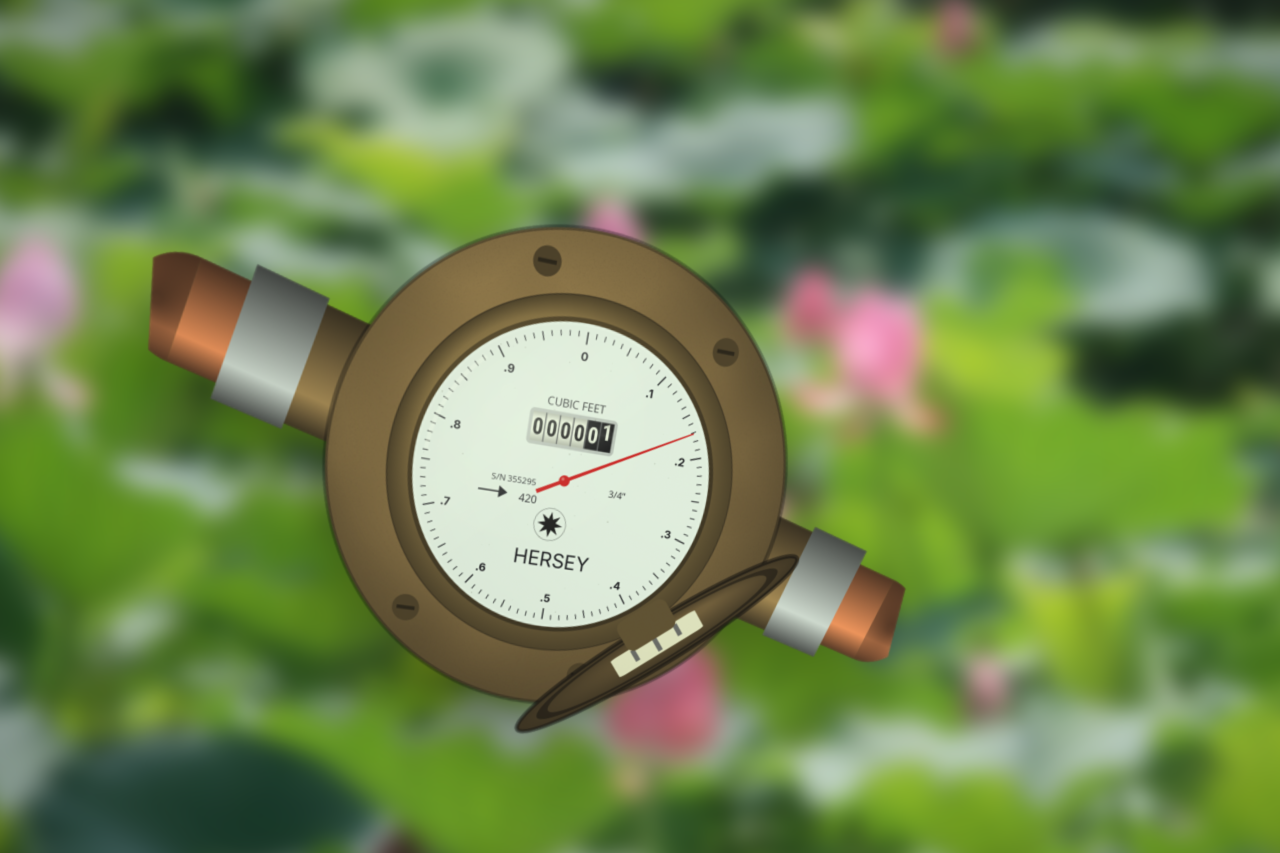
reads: 1.17
